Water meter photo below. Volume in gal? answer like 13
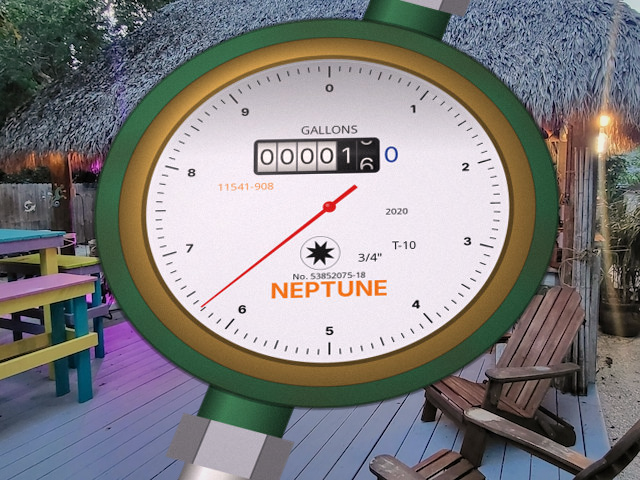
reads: 156.3
